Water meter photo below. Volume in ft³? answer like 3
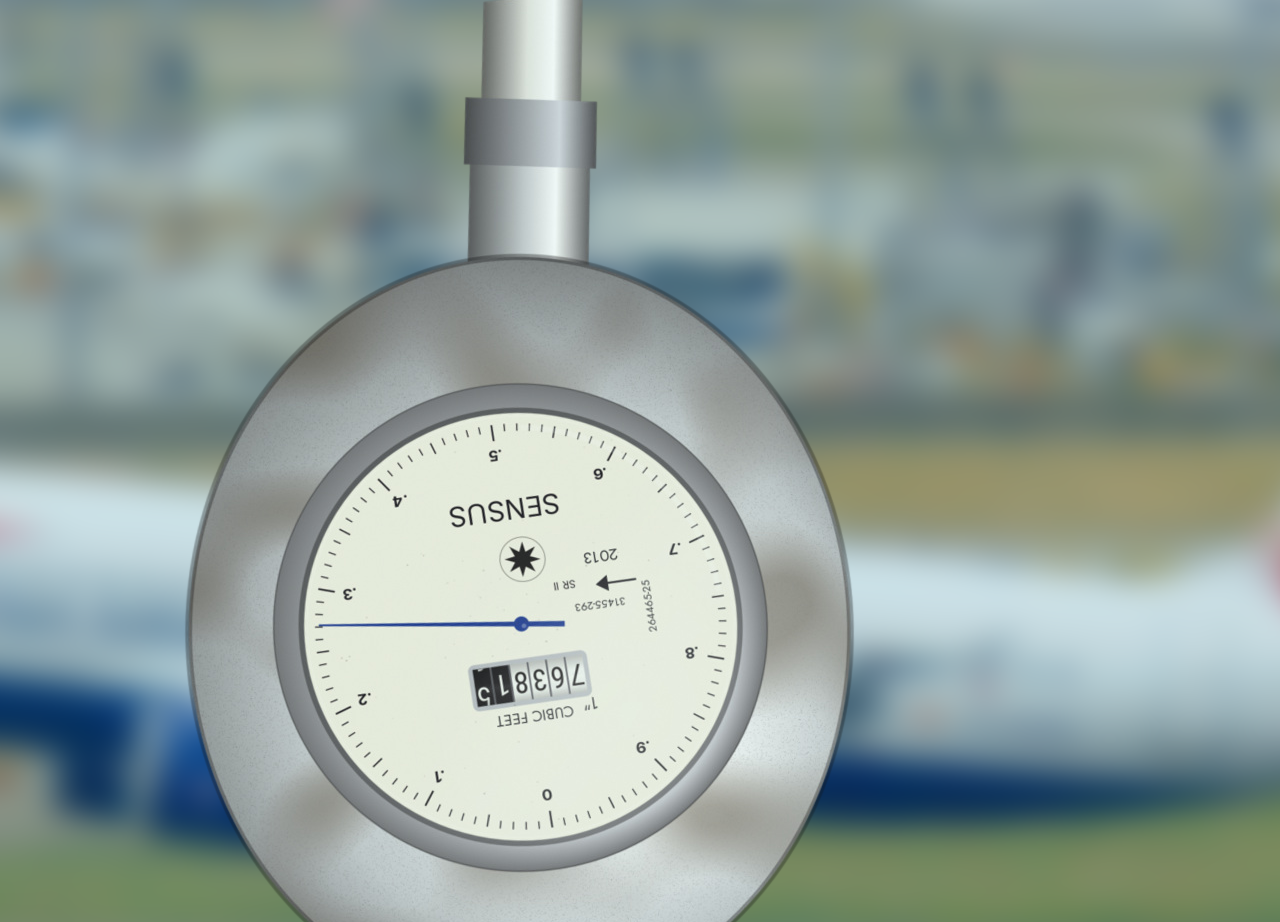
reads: 763815.27
